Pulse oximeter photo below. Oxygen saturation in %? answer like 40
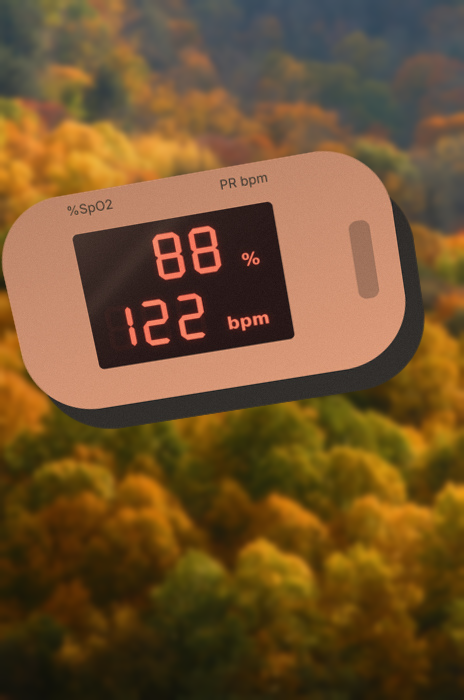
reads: 88
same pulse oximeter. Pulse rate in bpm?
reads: 122
